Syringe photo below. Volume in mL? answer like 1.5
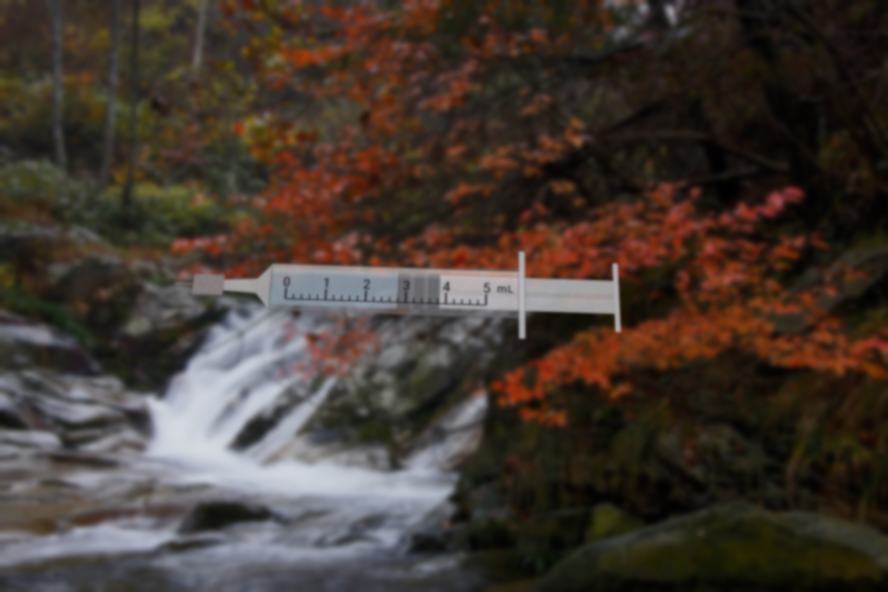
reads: 2.8
